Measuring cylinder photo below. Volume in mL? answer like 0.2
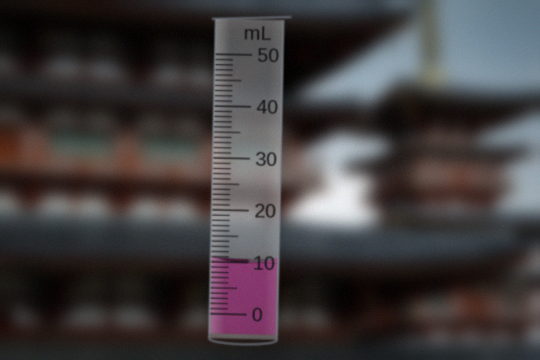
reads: 10
